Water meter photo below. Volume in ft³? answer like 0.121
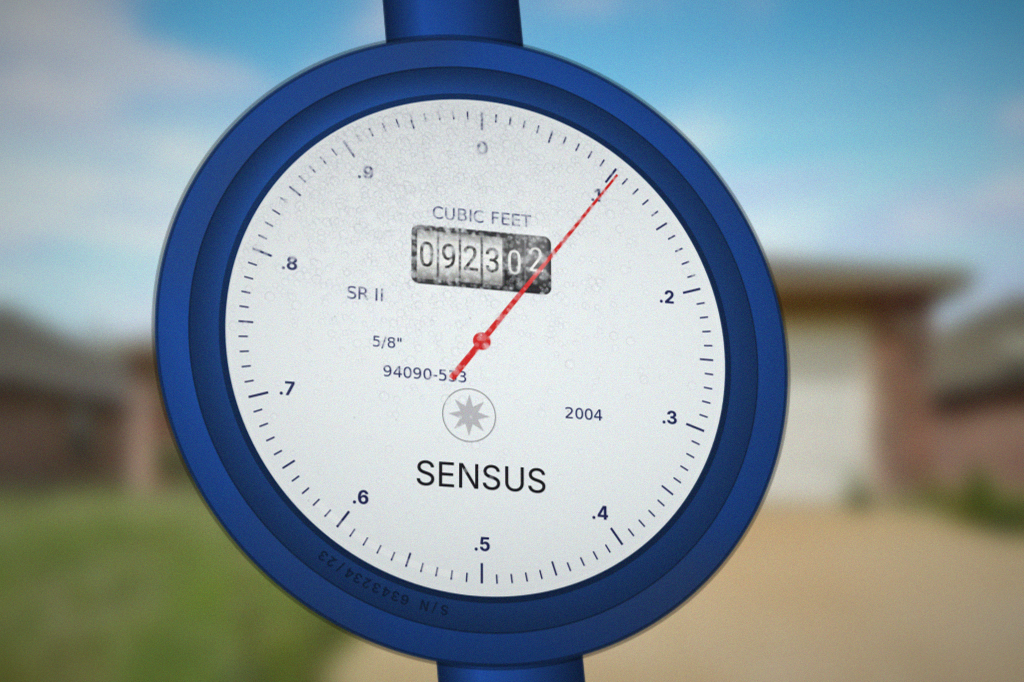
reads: 92302.10
